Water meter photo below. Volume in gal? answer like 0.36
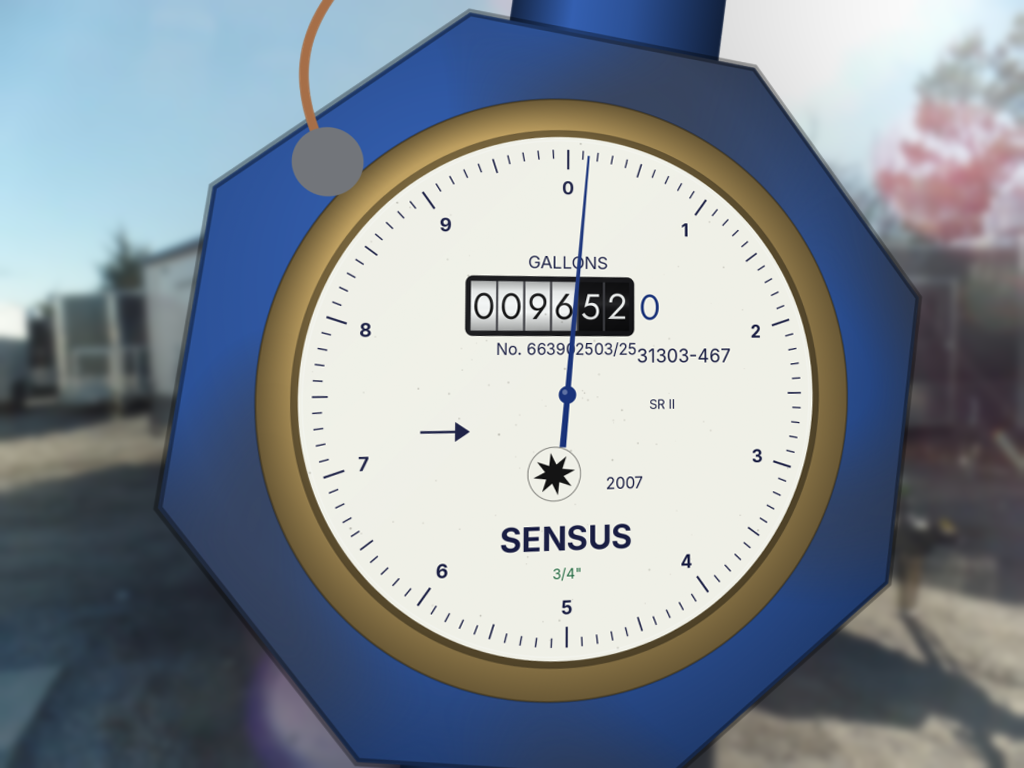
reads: 96520.1
